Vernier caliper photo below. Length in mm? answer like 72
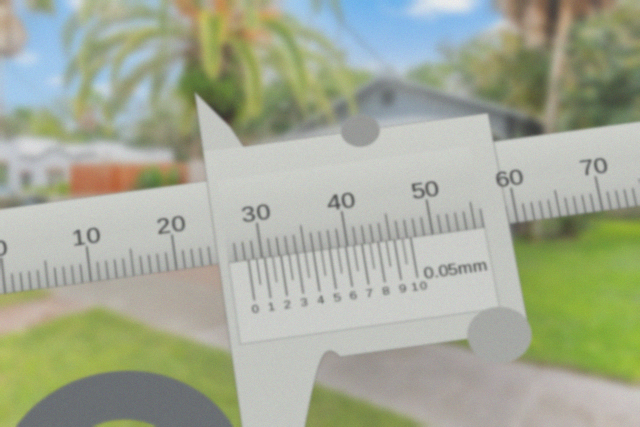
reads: 28.4
